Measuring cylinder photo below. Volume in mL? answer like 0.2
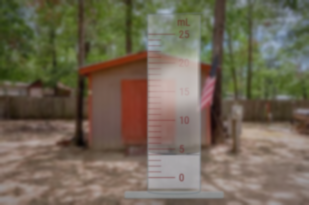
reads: 4
